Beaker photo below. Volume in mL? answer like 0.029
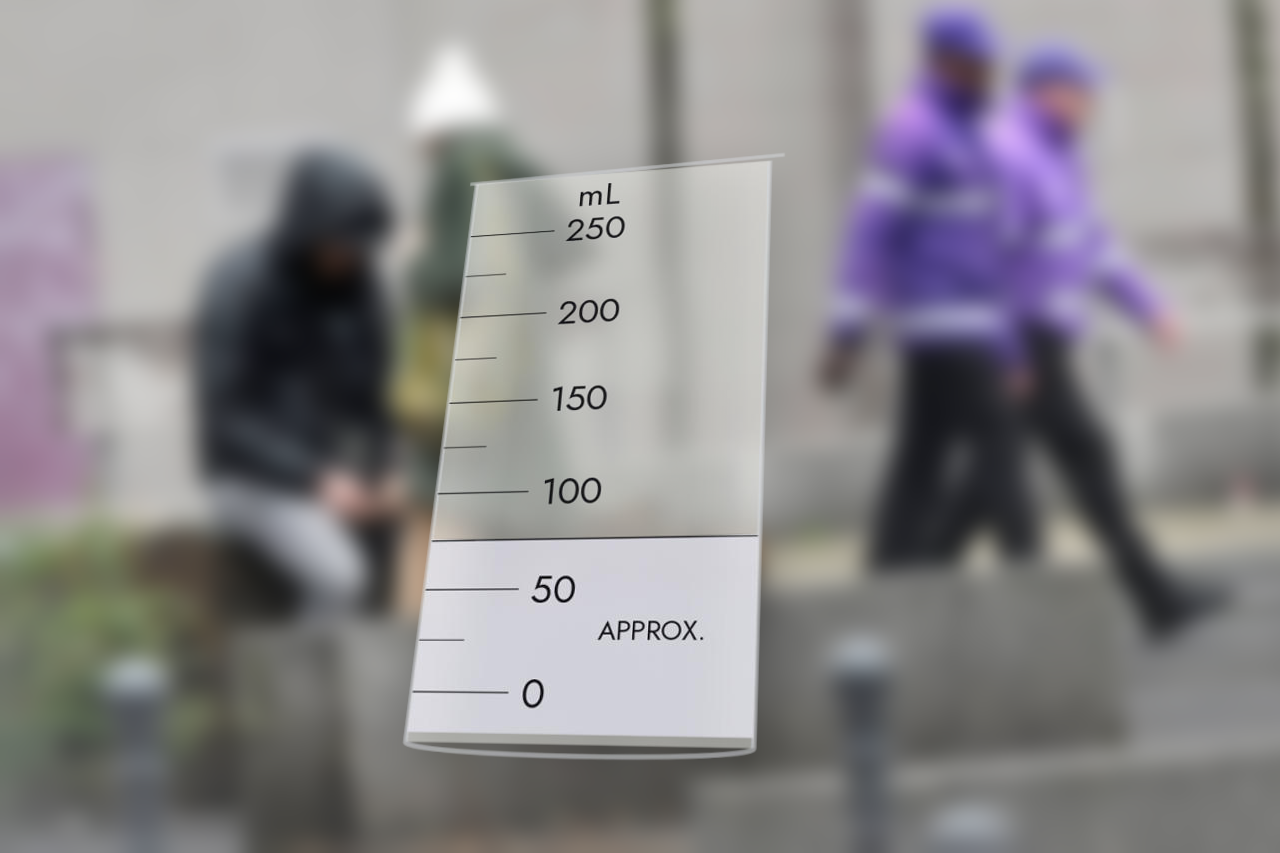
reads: 75
